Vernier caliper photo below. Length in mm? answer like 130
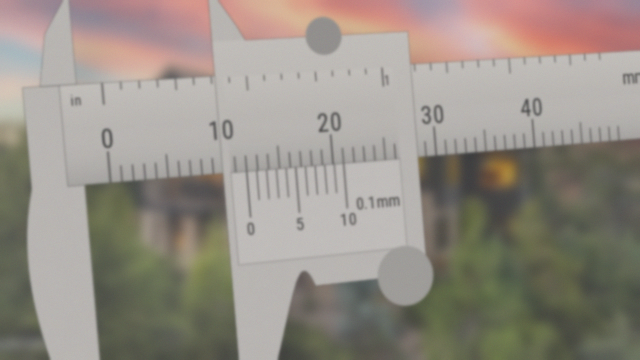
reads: 12.0
